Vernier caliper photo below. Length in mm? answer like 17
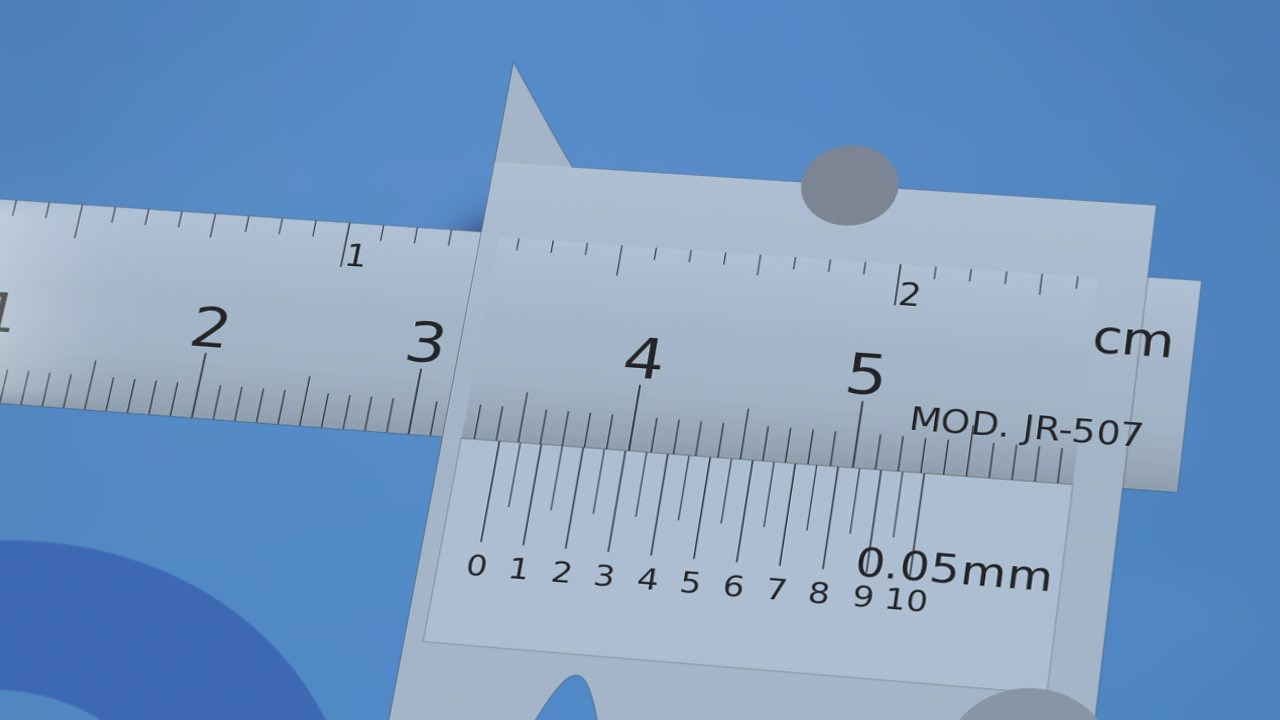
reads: 34.15
